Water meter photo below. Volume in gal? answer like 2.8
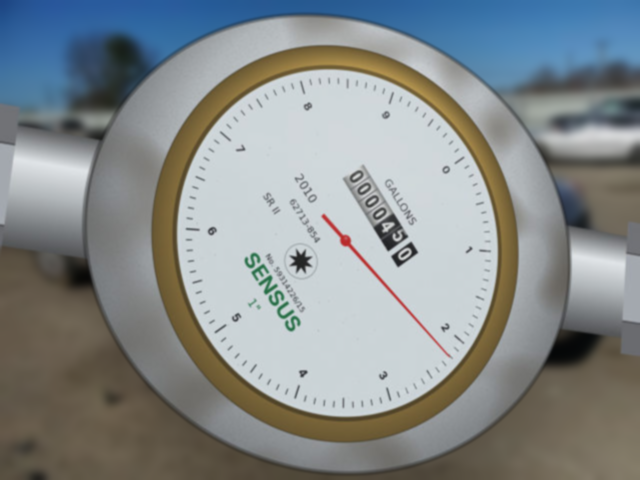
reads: 452.2
